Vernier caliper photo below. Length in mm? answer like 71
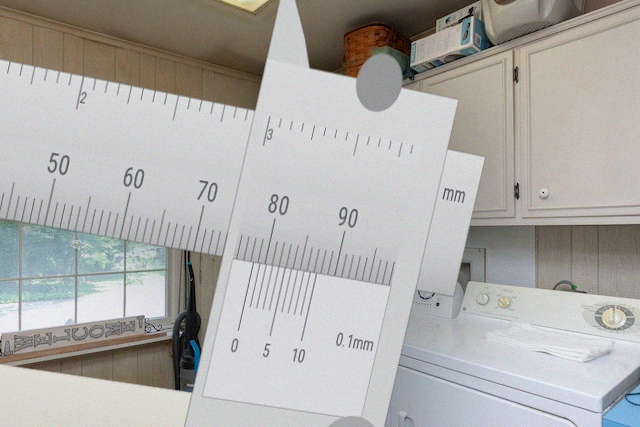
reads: 78.4
